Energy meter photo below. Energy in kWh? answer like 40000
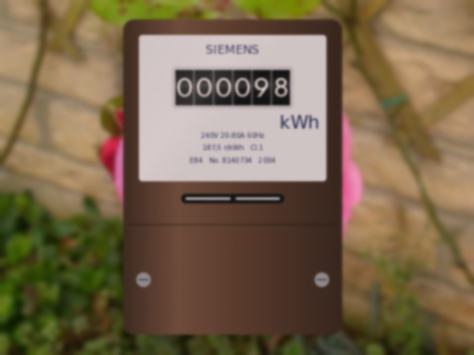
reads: 98
